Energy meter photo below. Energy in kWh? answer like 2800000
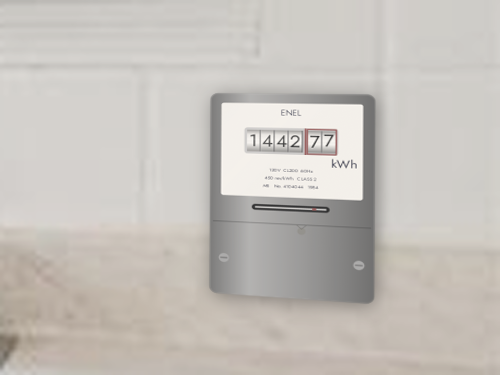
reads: 1442.77
